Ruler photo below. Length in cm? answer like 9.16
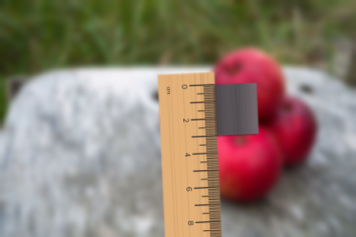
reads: 3
